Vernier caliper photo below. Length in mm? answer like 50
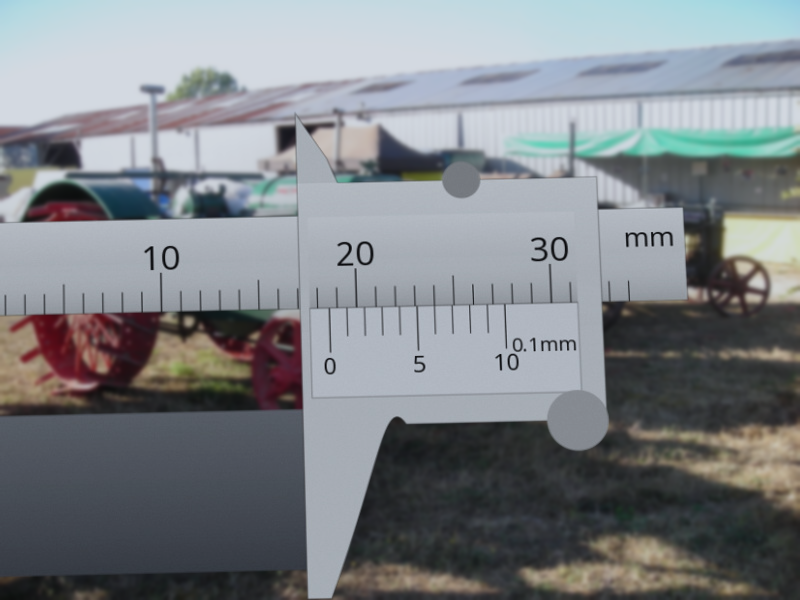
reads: 18.6
